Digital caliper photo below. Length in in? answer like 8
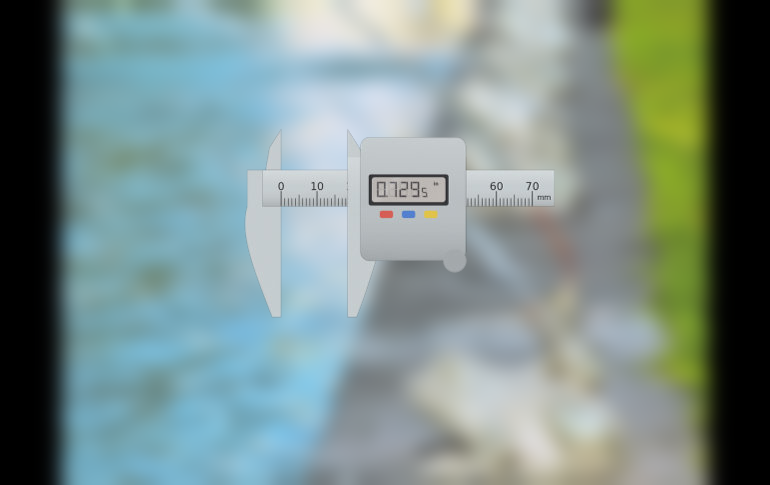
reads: 0.7295
